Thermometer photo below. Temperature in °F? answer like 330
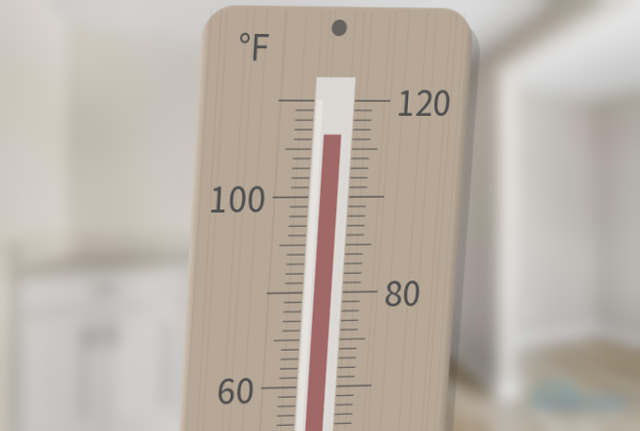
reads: 113
